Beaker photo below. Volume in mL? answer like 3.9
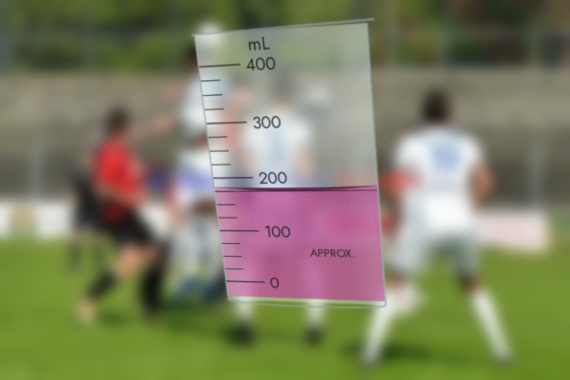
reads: 175
